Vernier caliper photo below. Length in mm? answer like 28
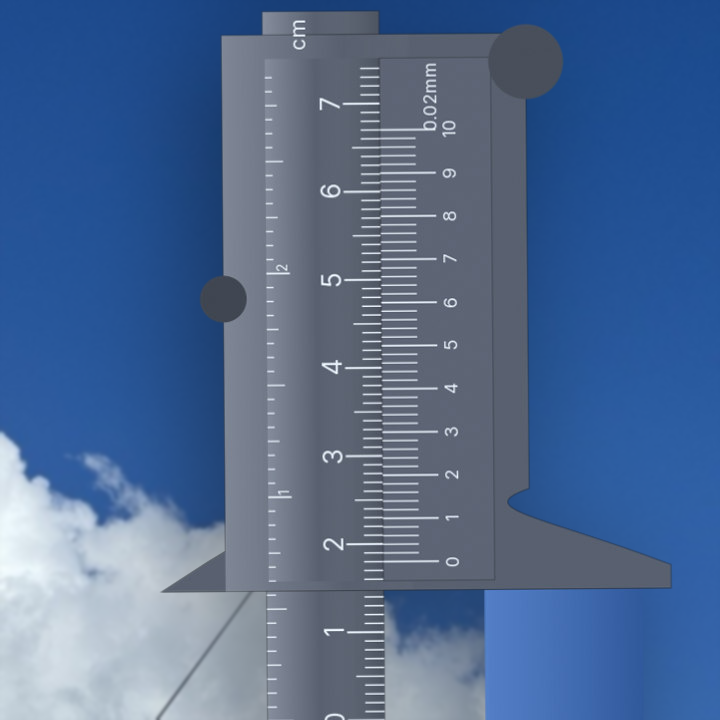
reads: 18.0
